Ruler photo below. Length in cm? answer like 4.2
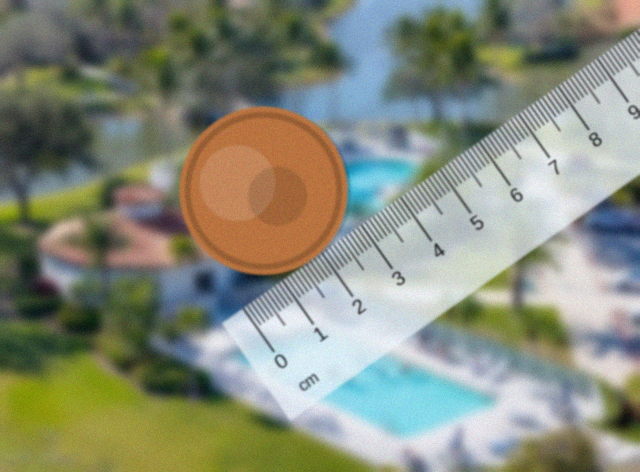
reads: 3.5
